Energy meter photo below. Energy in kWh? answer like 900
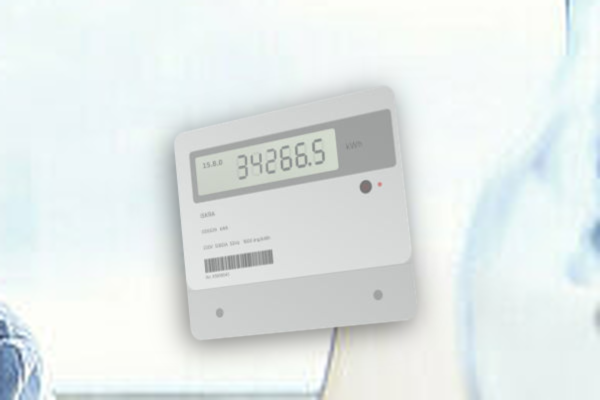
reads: 34266.5
